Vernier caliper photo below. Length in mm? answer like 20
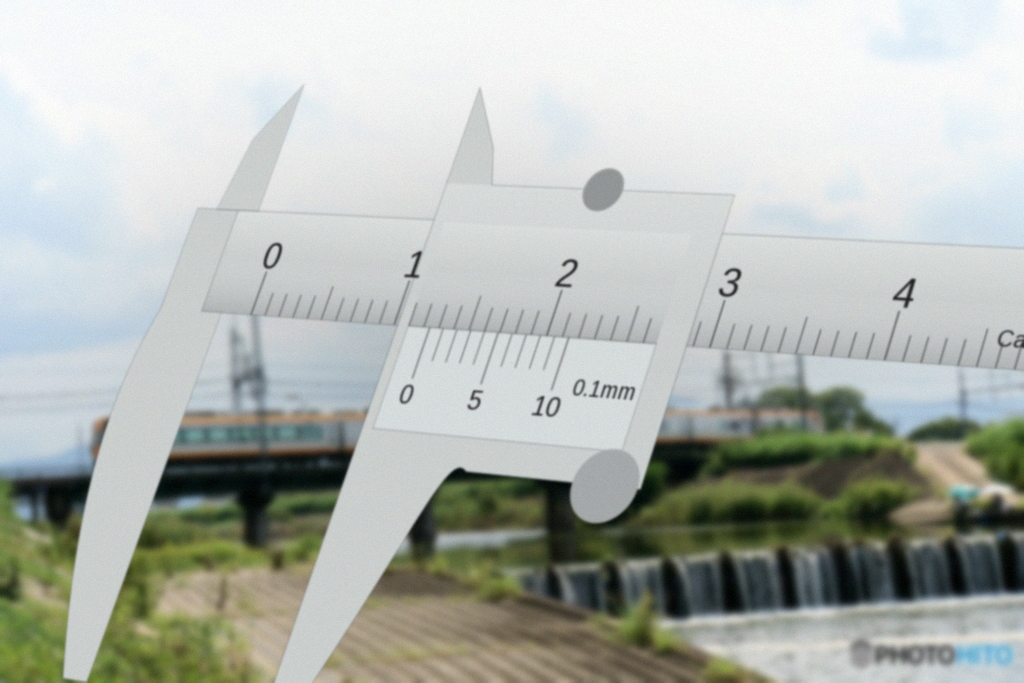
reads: 12.4
